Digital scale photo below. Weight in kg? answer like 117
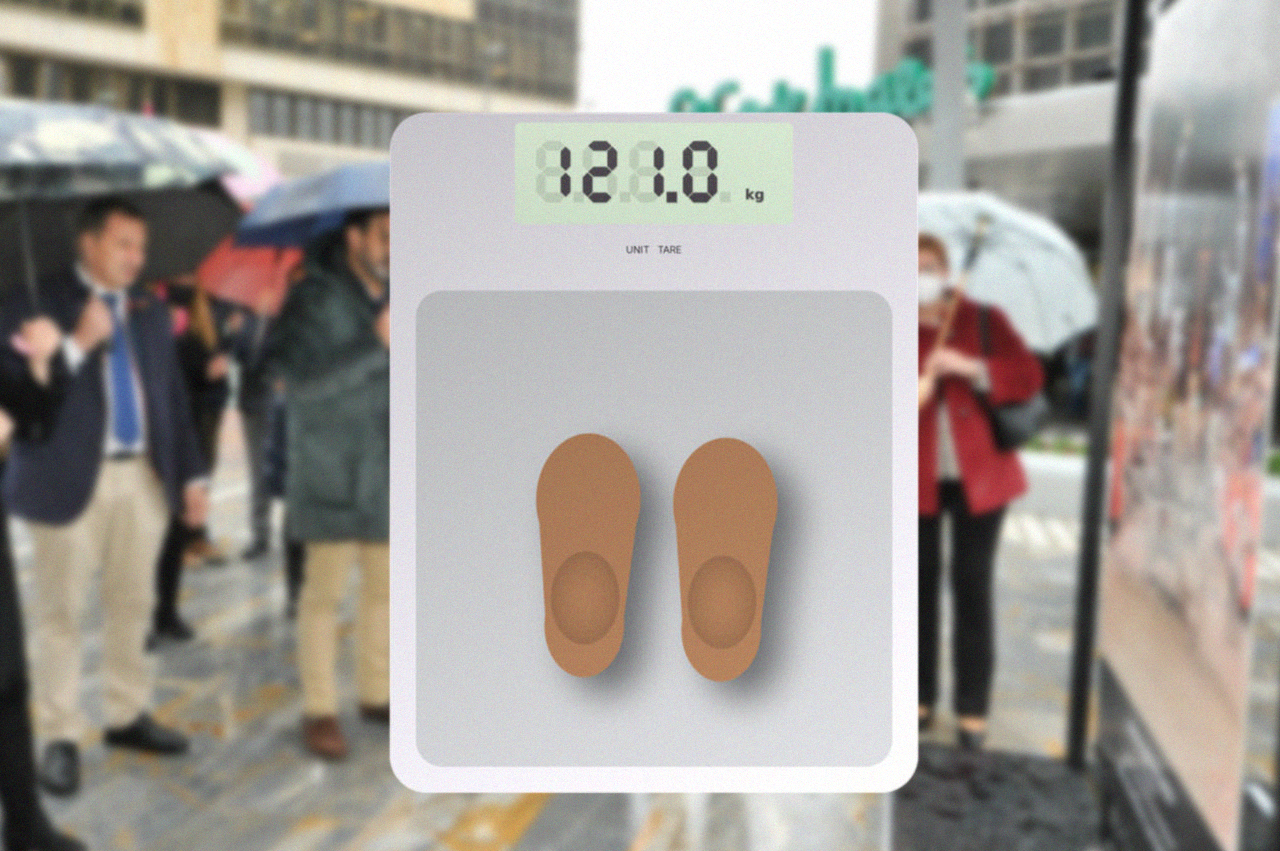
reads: 121.0
